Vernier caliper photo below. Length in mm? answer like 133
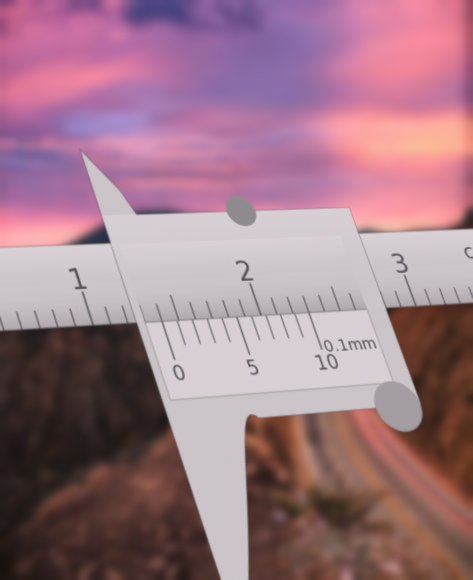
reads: 14.0
